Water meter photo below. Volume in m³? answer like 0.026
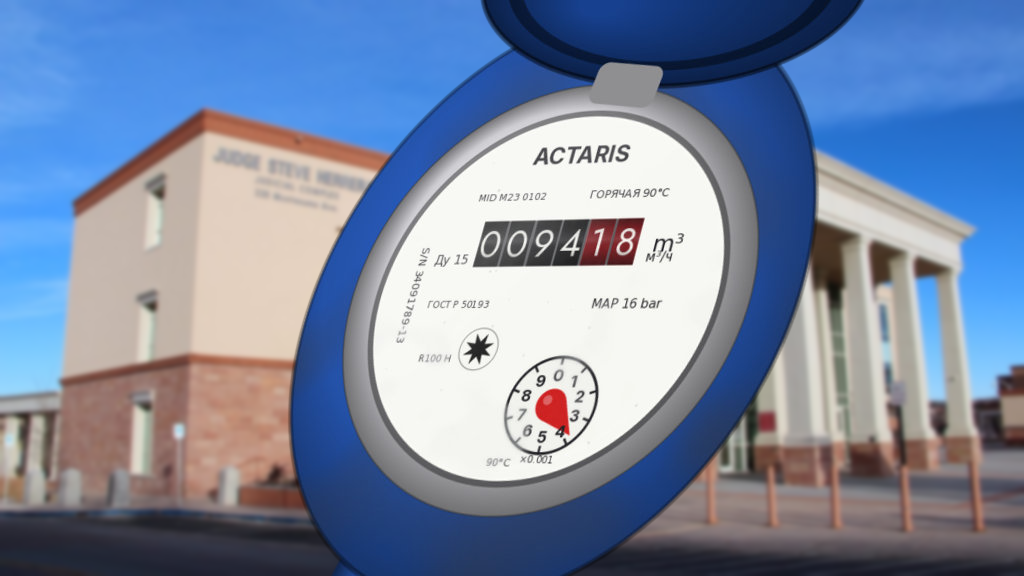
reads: 94.183
